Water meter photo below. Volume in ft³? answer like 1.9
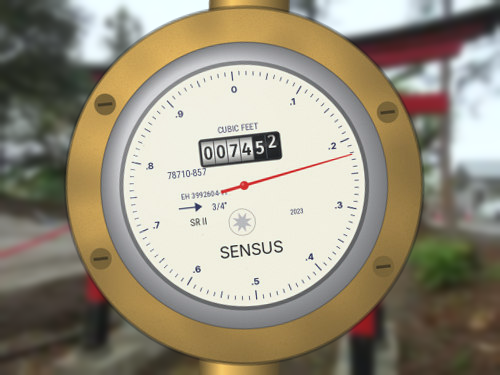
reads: 7452.22
